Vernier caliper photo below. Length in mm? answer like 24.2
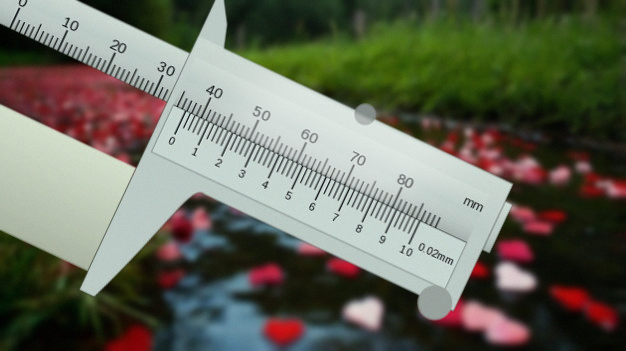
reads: 36.8
